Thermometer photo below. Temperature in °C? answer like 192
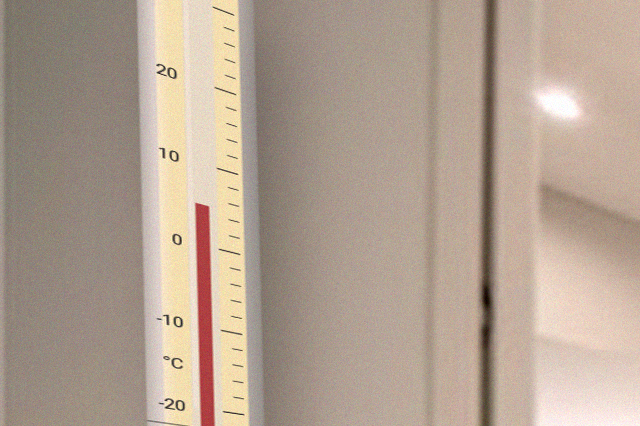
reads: 5
